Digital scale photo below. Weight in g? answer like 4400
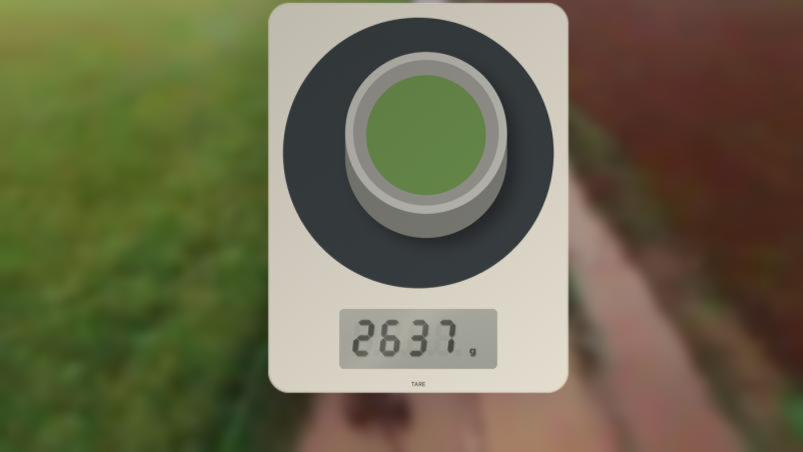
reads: 2637
